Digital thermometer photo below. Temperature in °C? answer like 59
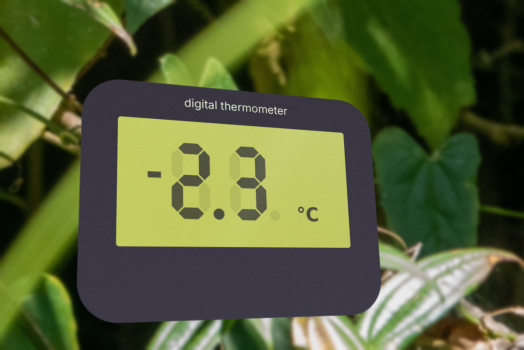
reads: -2.3
